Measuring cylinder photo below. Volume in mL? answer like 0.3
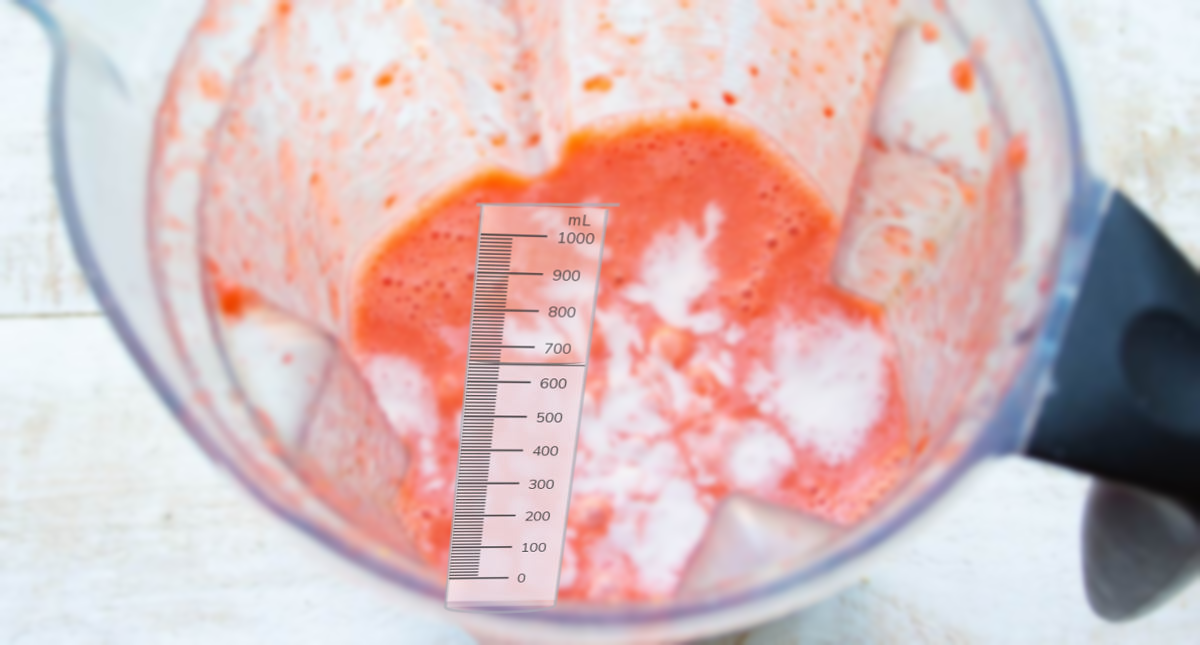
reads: 650
